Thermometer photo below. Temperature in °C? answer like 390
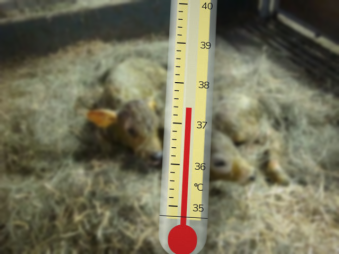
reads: 37.4
